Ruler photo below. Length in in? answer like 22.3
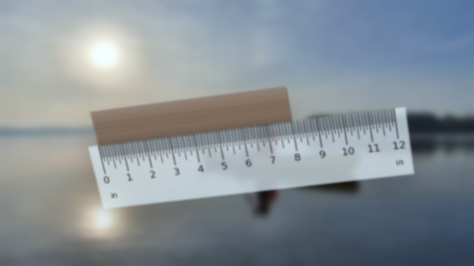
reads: 8
